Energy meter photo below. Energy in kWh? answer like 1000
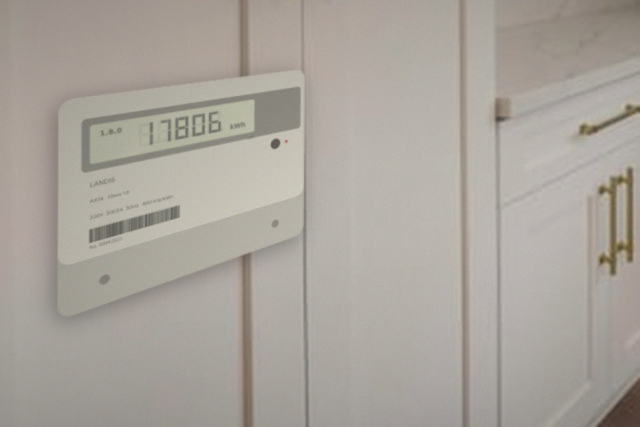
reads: 17806
